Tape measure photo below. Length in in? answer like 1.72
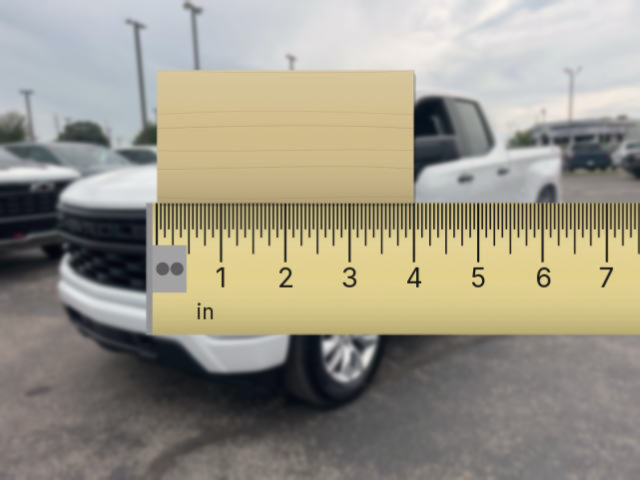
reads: 4
